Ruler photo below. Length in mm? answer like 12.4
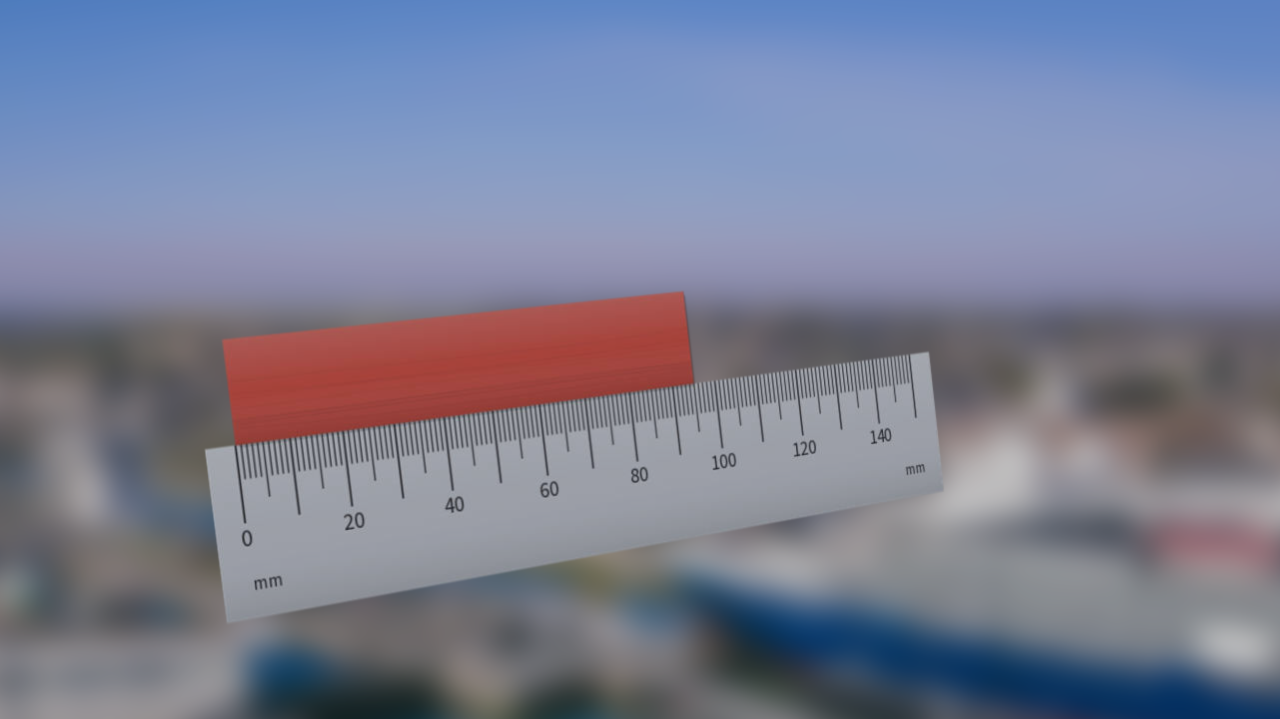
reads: 95
